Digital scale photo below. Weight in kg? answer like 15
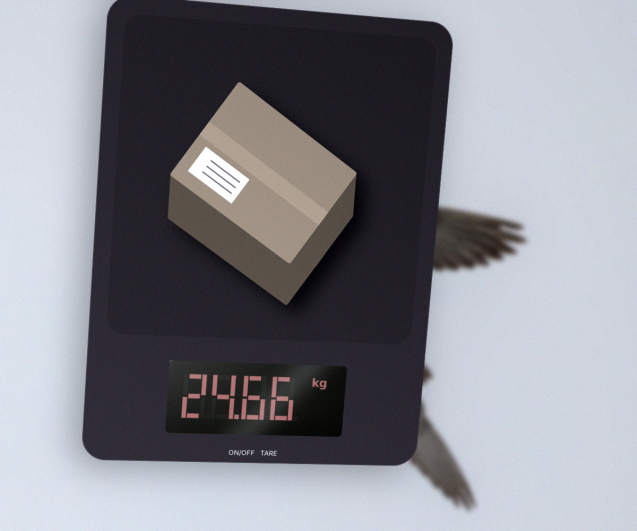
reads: 24.66
